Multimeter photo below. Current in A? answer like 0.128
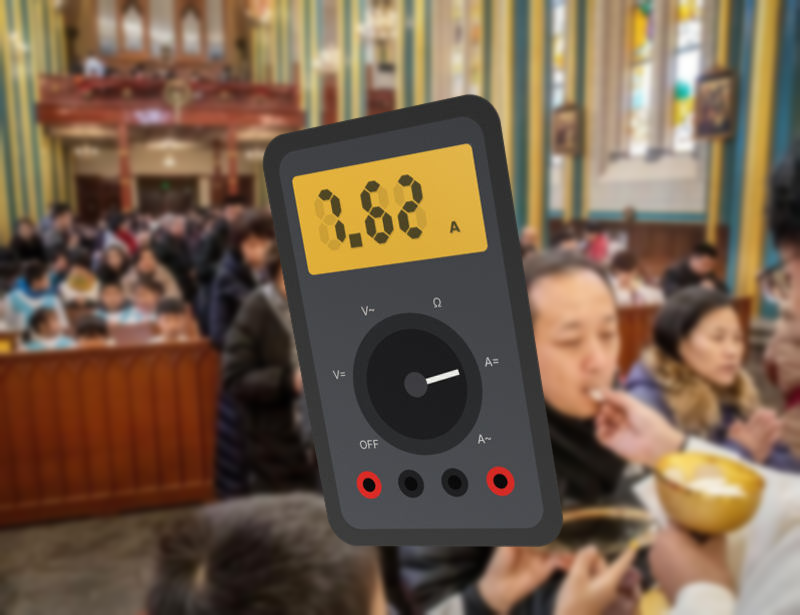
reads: 7.62
